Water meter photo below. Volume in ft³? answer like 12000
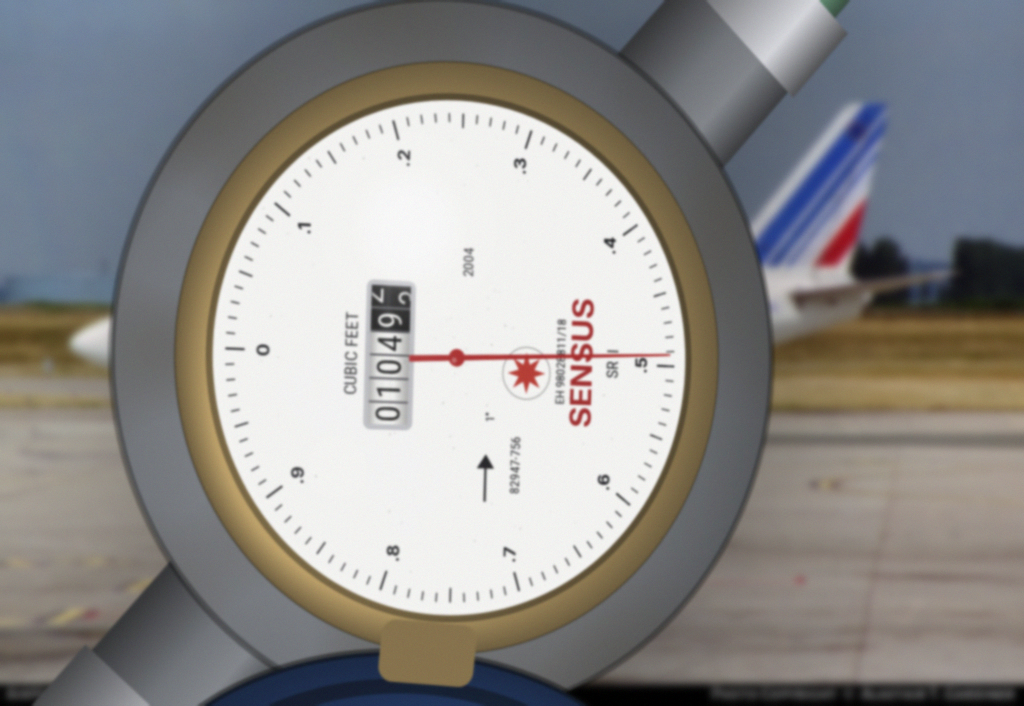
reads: 10492.49
